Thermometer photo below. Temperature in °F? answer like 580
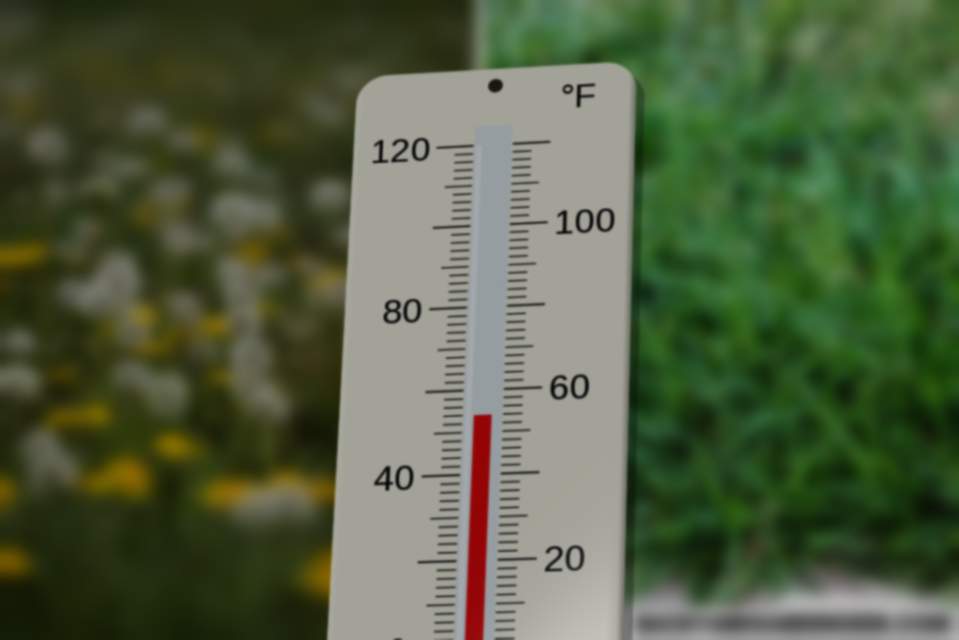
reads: 54
